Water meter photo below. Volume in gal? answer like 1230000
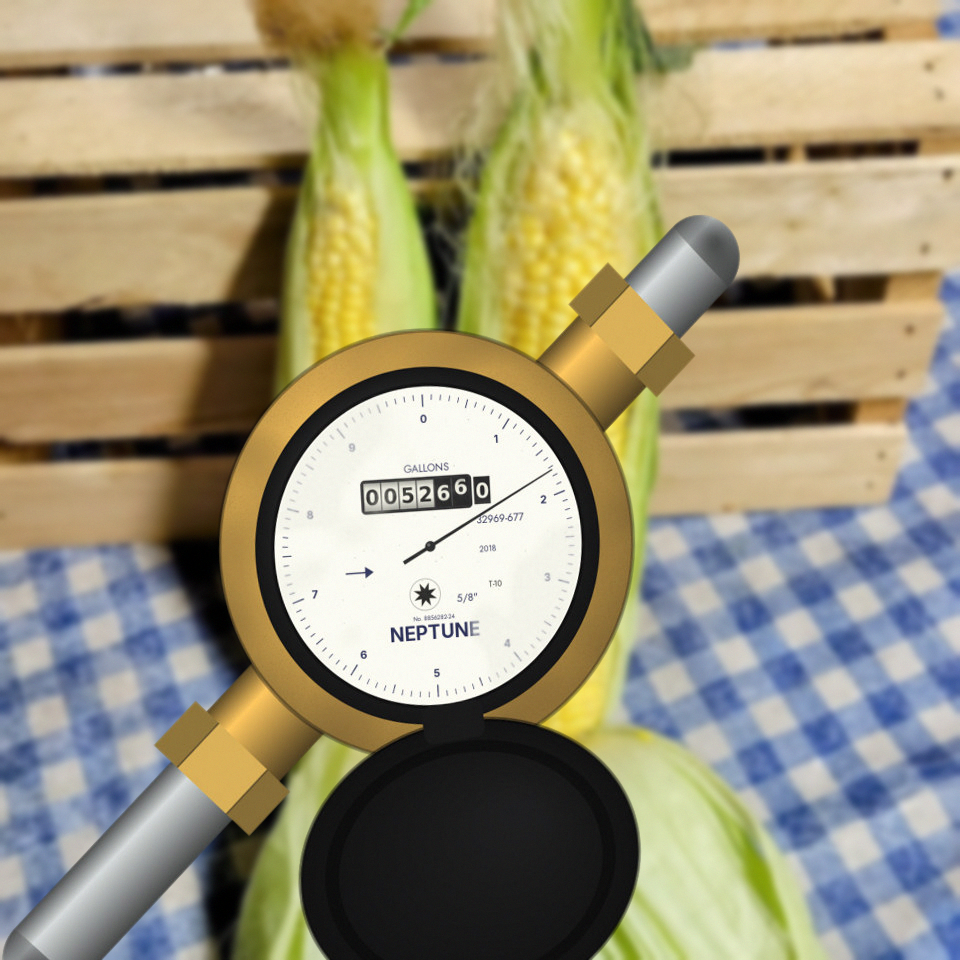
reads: 52661.7
